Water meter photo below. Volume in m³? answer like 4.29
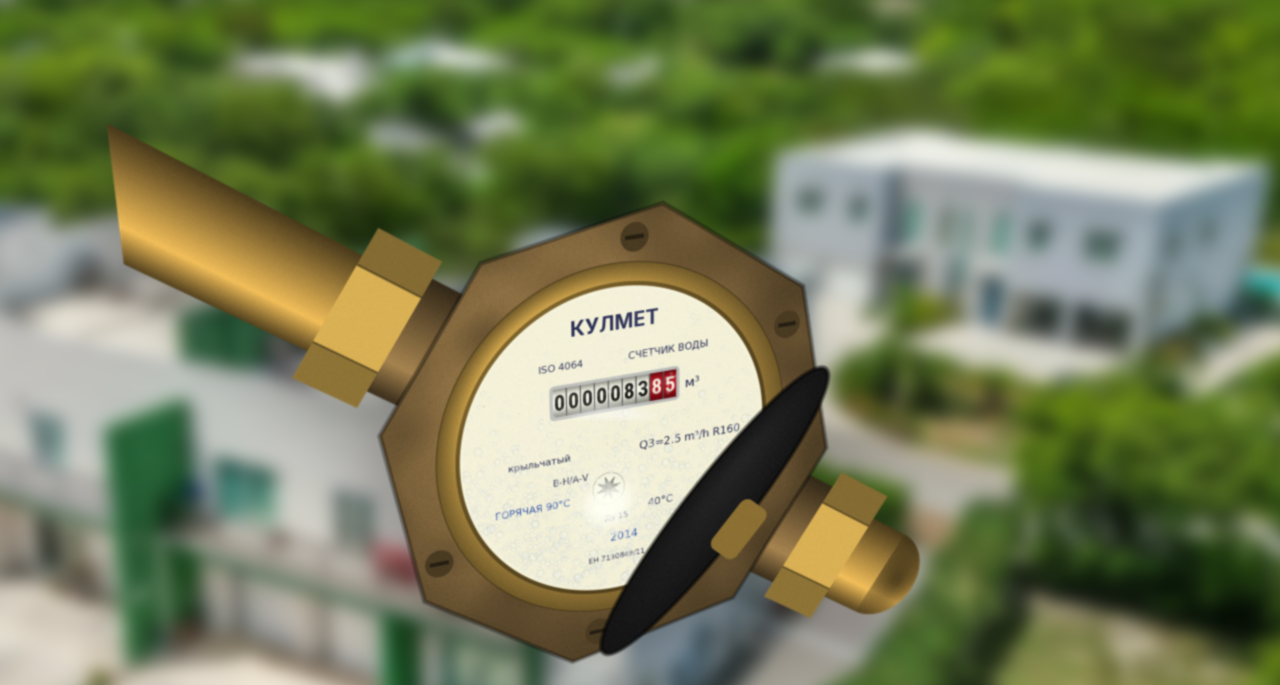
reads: 83.85
